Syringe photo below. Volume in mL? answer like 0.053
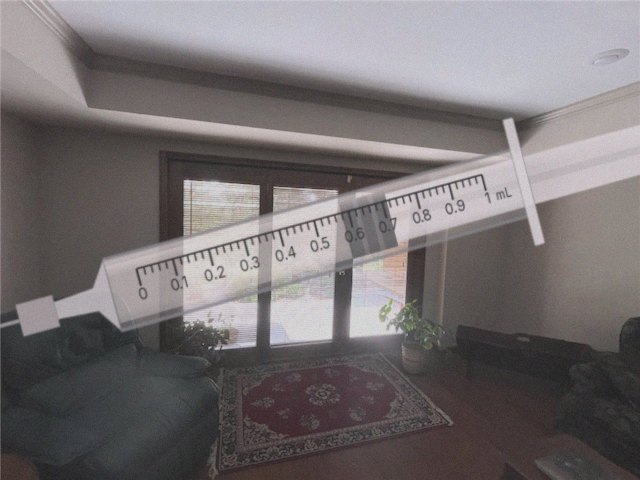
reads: 0.58
